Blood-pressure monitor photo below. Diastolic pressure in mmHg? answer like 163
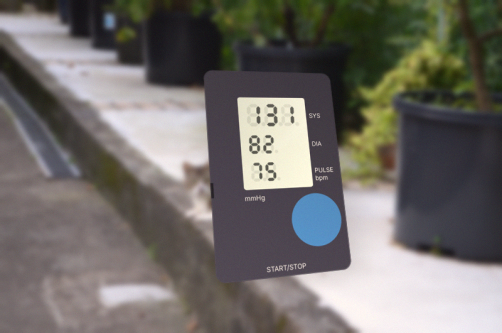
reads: 82
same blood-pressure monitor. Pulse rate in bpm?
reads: 75
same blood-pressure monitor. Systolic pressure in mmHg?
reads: 131
